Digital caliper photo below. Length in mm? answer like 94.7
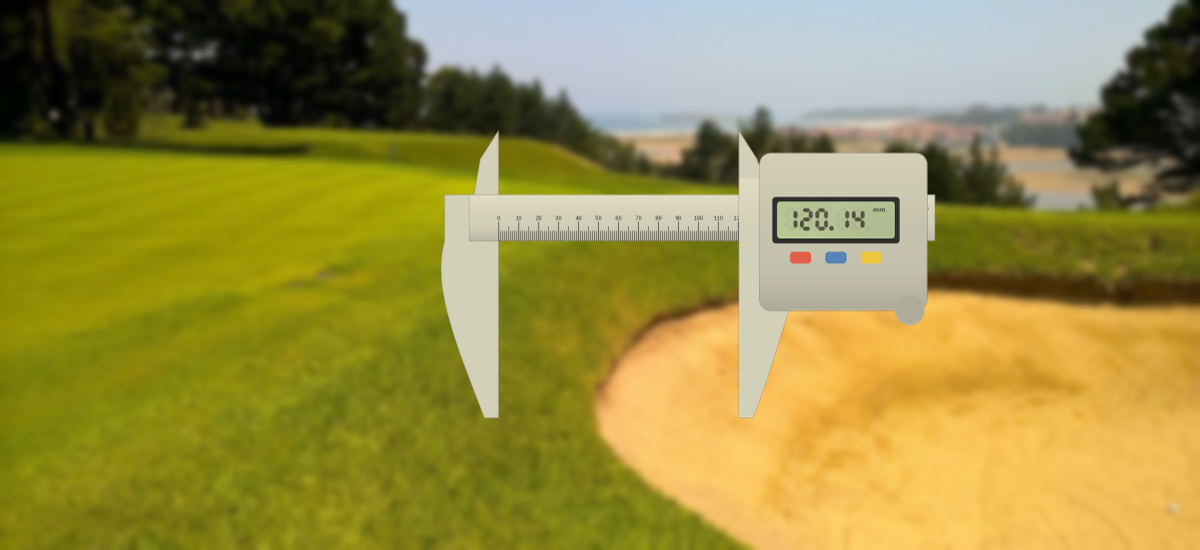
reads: 120.14
